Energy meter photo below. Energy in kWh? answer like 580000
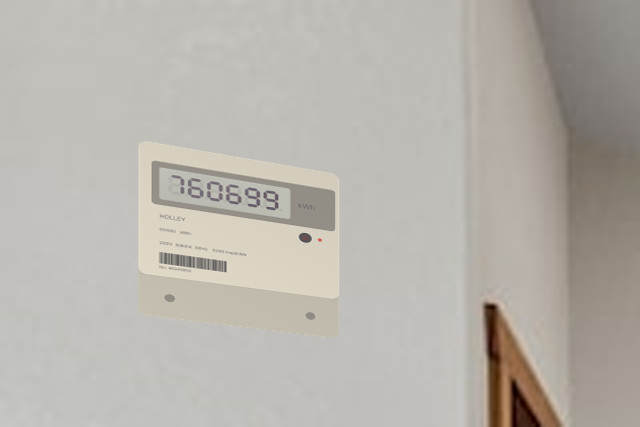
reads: 760699
